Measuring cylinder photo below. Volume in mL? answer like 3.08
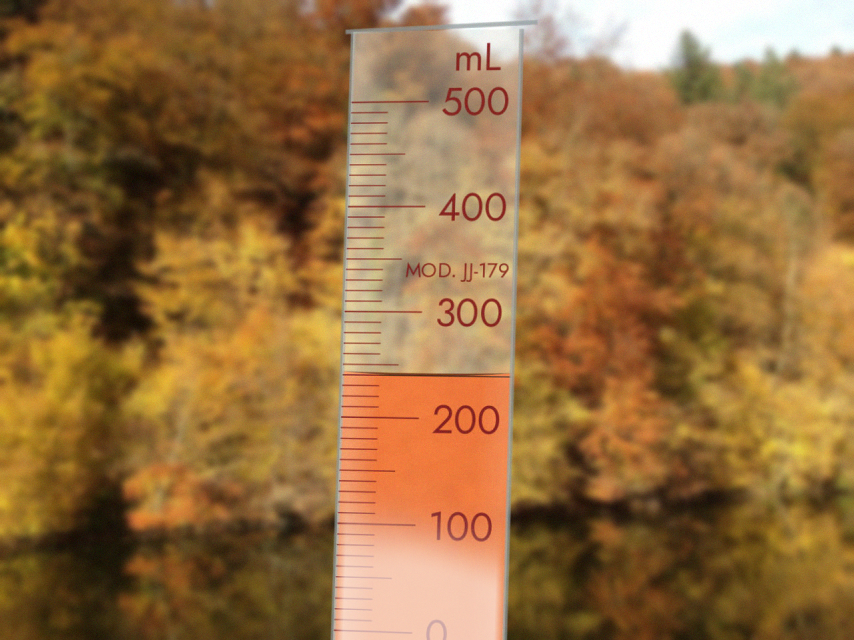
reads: 240
